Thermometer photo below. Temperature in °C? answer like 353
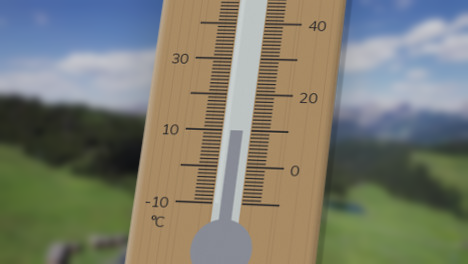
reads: 10
